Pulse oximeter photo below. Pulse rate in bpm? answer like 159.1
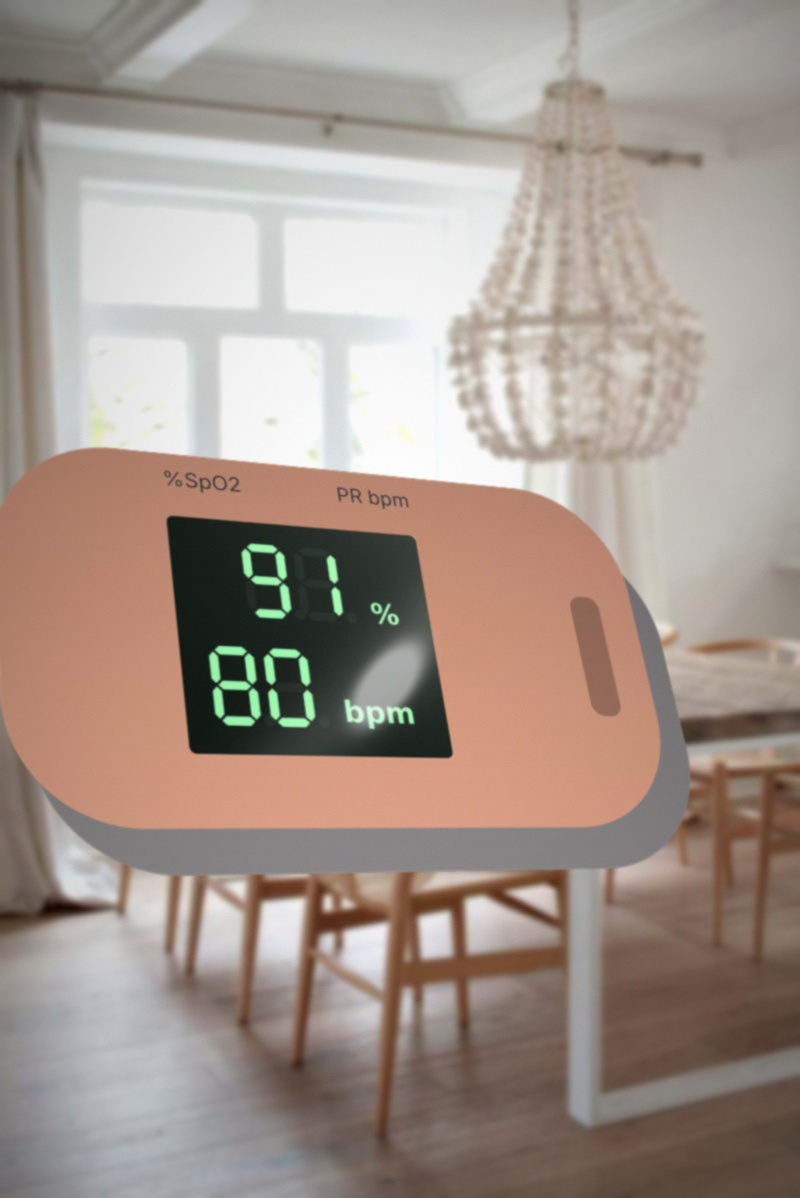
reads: 80
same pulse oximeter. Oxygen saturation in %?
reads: 91
